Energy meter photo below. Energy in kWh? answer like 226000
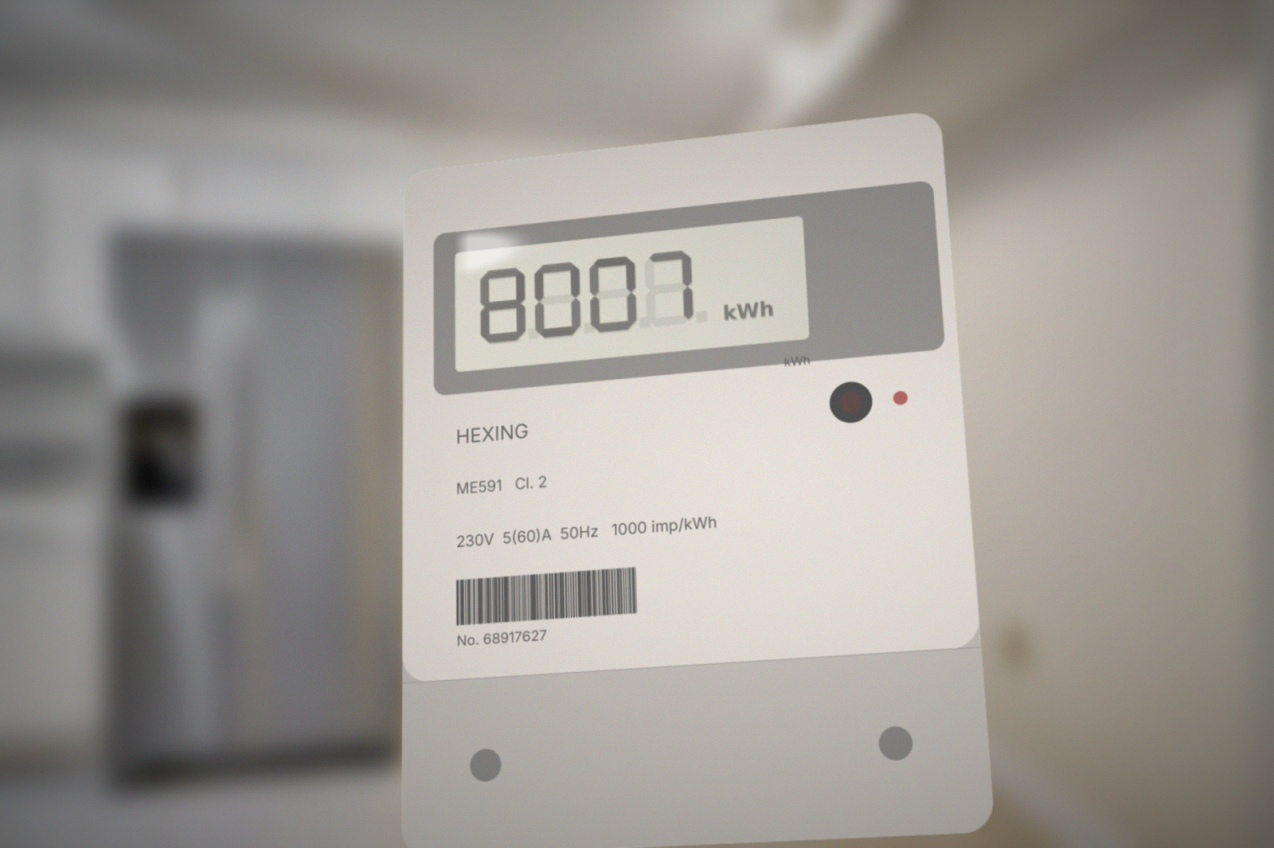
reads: 8007
